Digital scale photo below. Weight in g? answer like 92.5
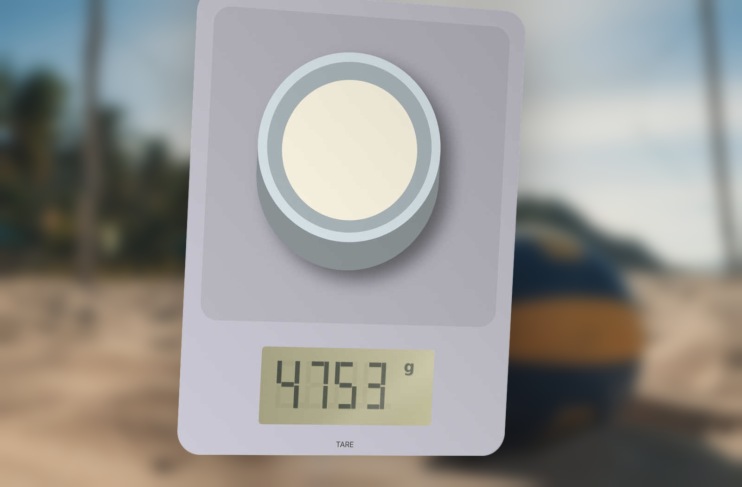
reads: 4753
